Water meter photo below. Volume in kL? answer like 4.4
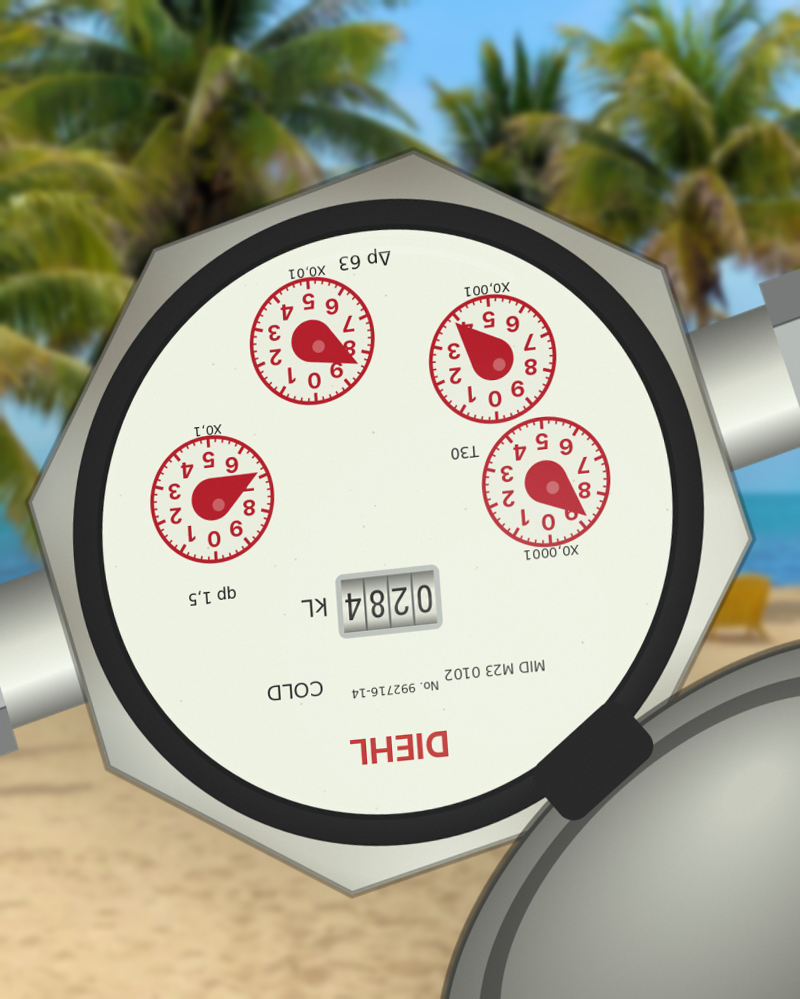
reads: 284.6838
